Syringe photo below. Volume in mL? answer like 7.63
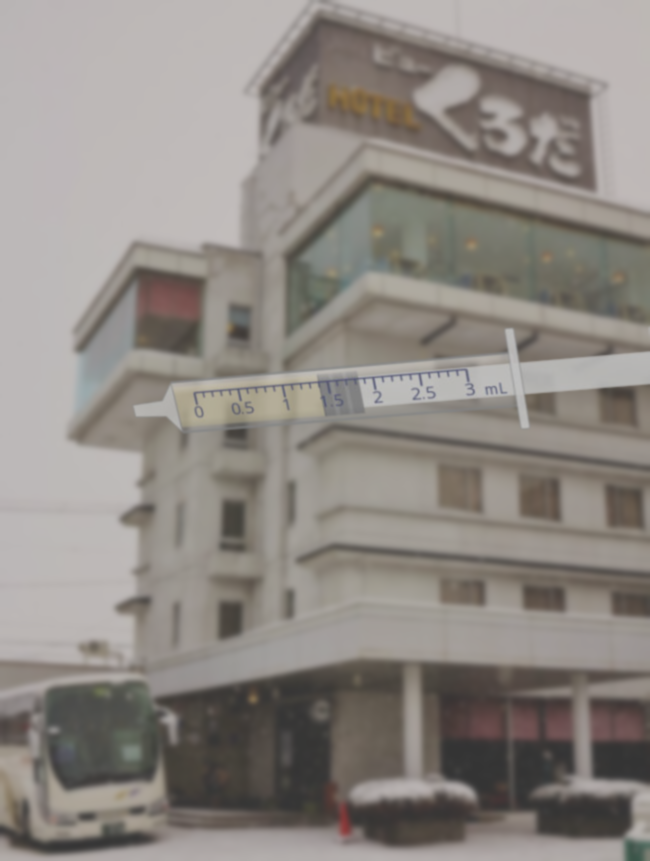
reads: 1.4
